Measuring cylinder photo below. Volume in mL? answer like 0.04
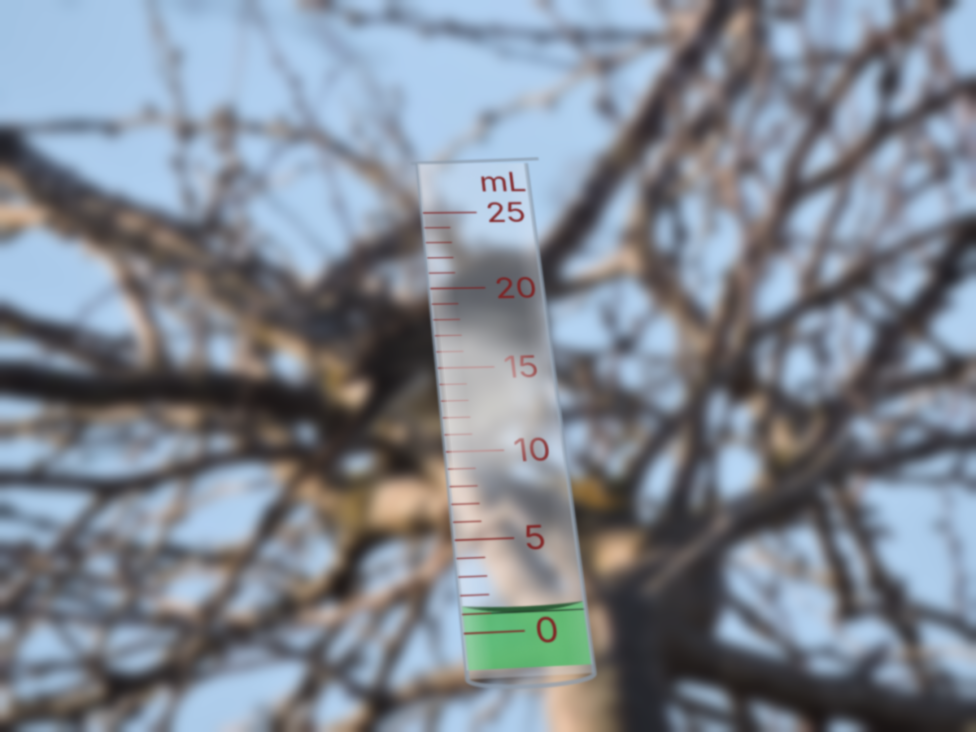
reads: 1
